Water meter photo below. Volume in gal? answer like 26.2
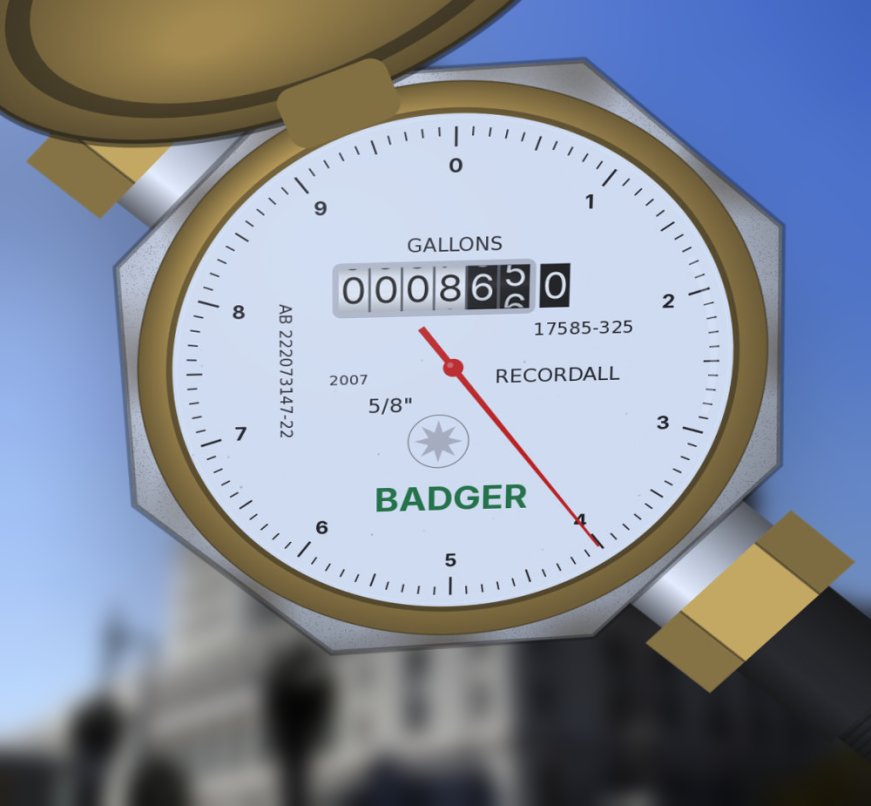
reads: 8654.0
